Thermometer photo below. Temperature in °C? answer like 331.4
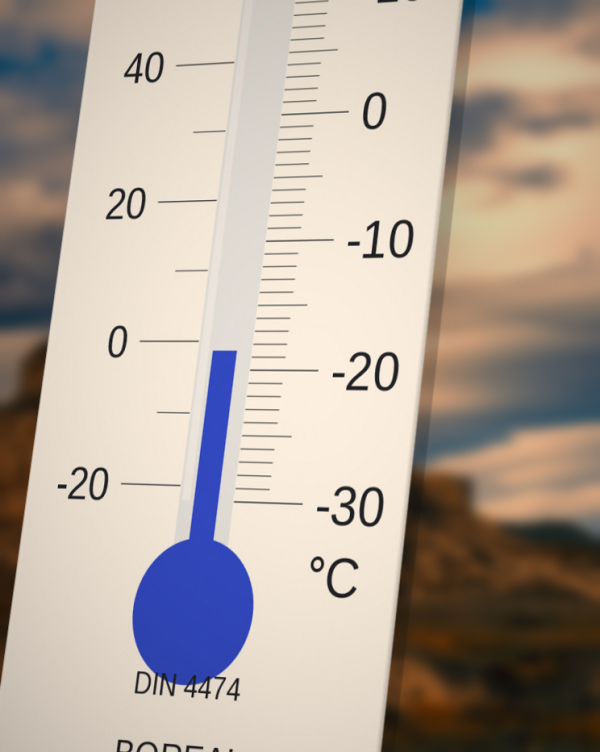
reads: -18.5
